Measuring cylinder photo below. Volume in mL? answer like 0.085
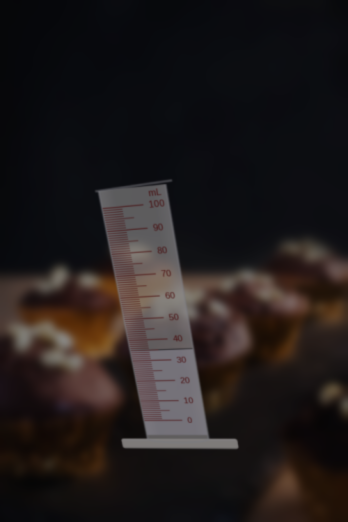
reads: 35
